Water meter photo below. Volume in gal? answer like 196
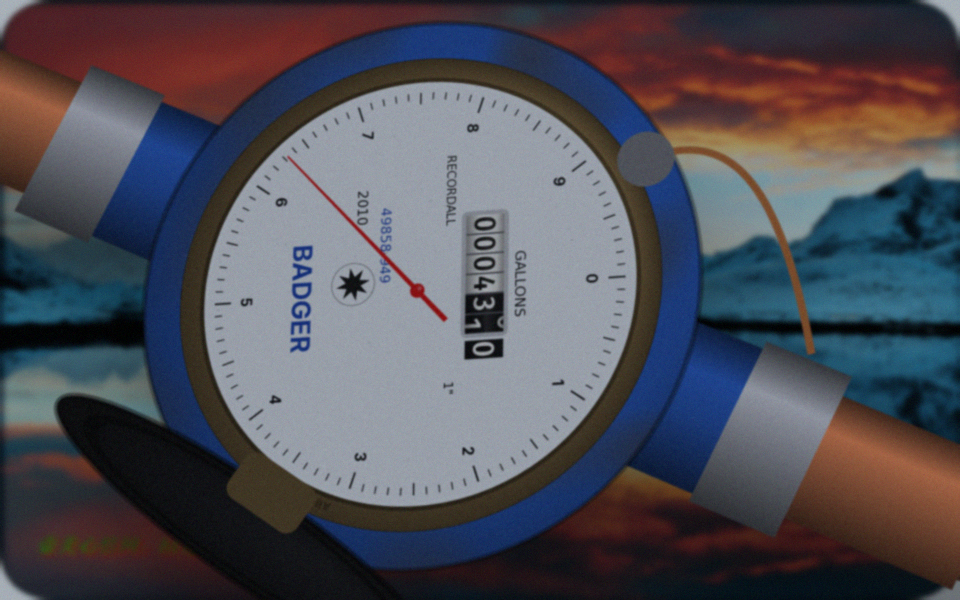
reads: 4306.3
